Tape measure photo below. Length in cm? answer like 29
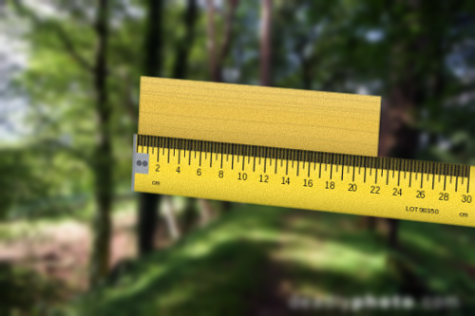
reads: 22
